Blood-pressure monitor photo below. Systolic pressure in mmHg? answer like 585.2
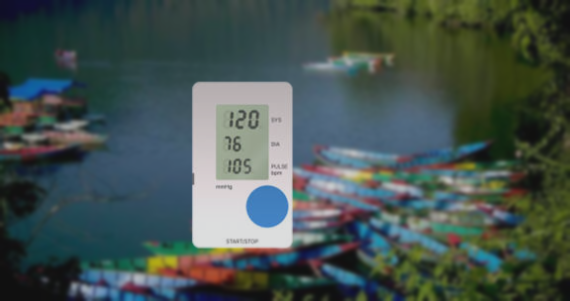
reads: 120
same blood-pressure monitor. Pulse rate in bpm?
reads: 105
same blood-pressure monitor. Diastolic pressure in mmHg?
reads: 76
